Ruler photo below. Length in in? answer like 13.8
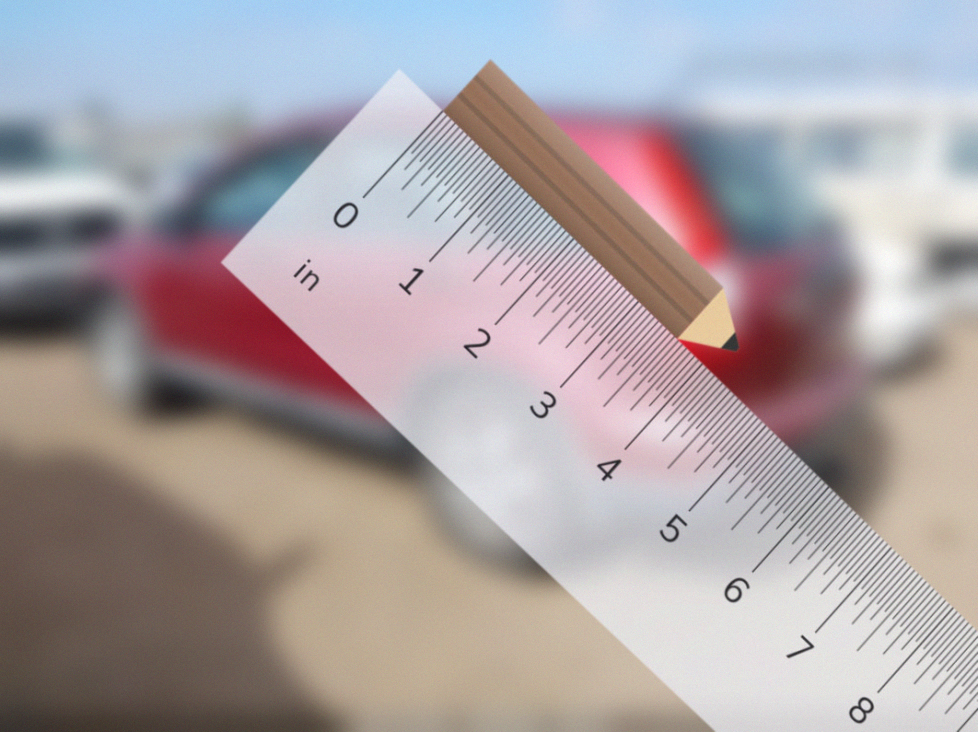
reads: 4.1875
